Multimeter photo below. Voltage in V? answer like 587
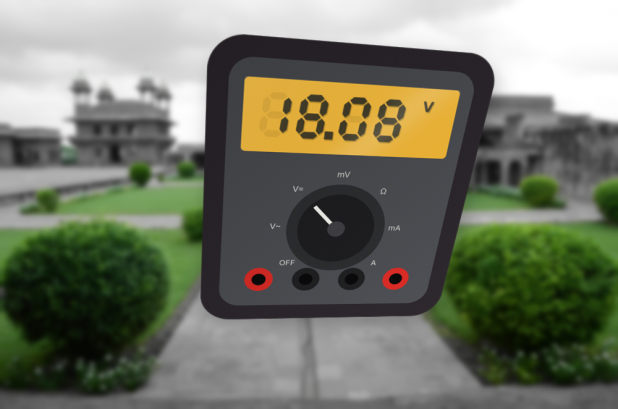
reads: 18.08
